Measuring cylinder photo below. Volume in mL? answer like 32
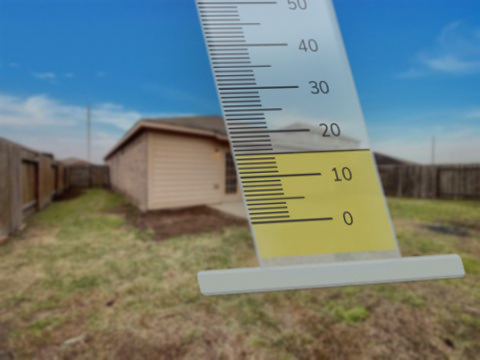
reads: 15
